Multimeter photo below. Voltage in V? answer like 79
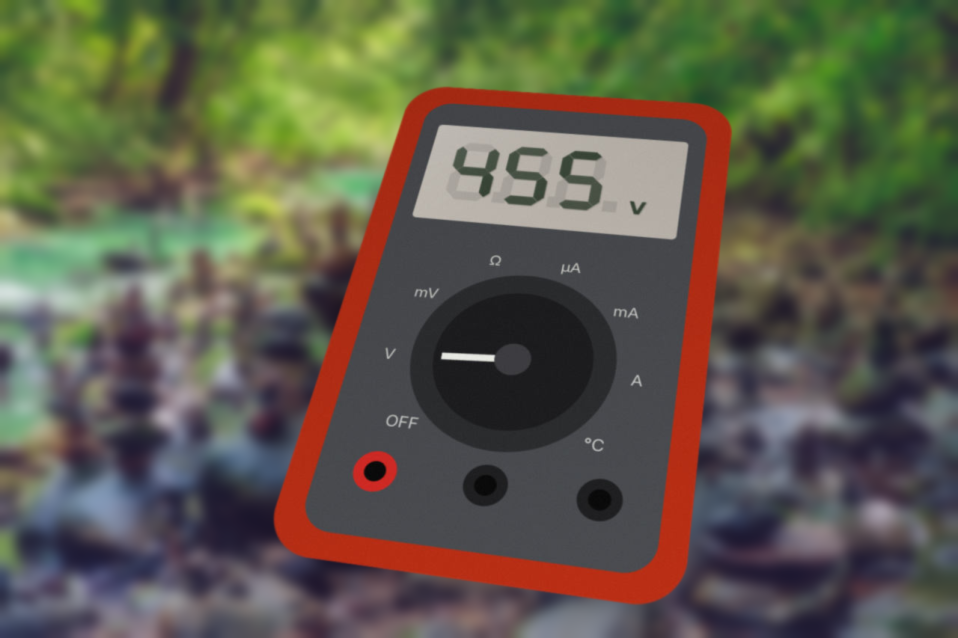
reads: 455
